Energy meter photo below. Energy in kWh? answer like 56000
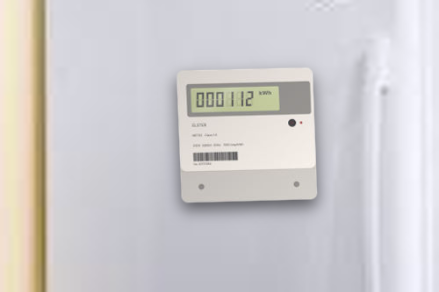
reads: 112
